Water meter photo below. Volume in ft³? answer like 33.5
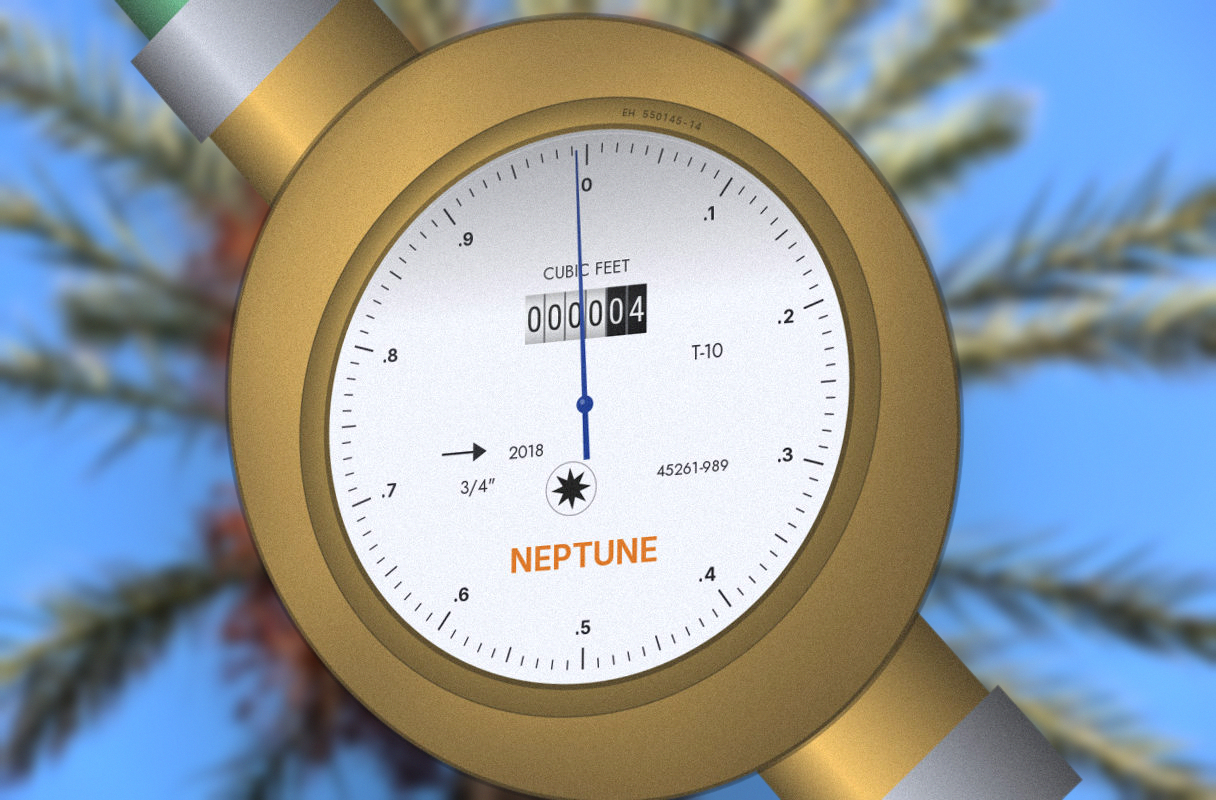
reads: 3.99
